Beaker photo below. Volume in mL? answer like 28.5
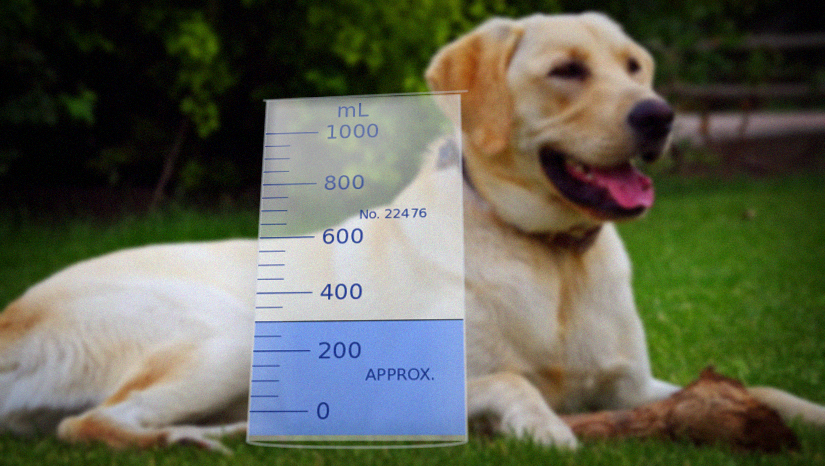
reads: 300
